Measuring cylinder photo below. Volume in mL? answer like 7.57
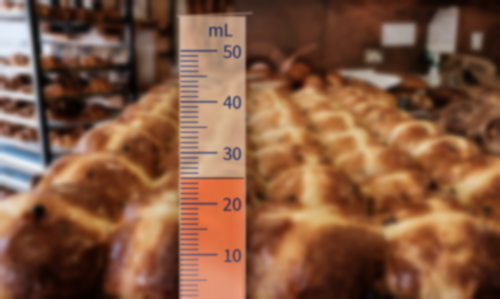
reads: 25
